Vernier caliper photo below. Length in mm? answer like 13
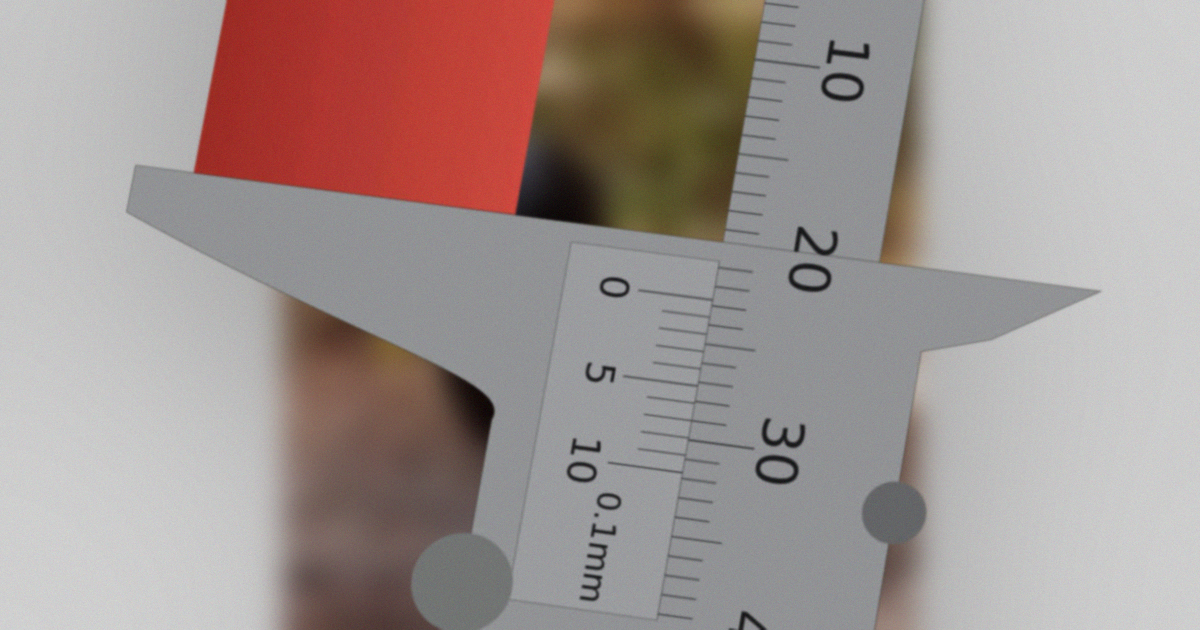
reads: 22.7
